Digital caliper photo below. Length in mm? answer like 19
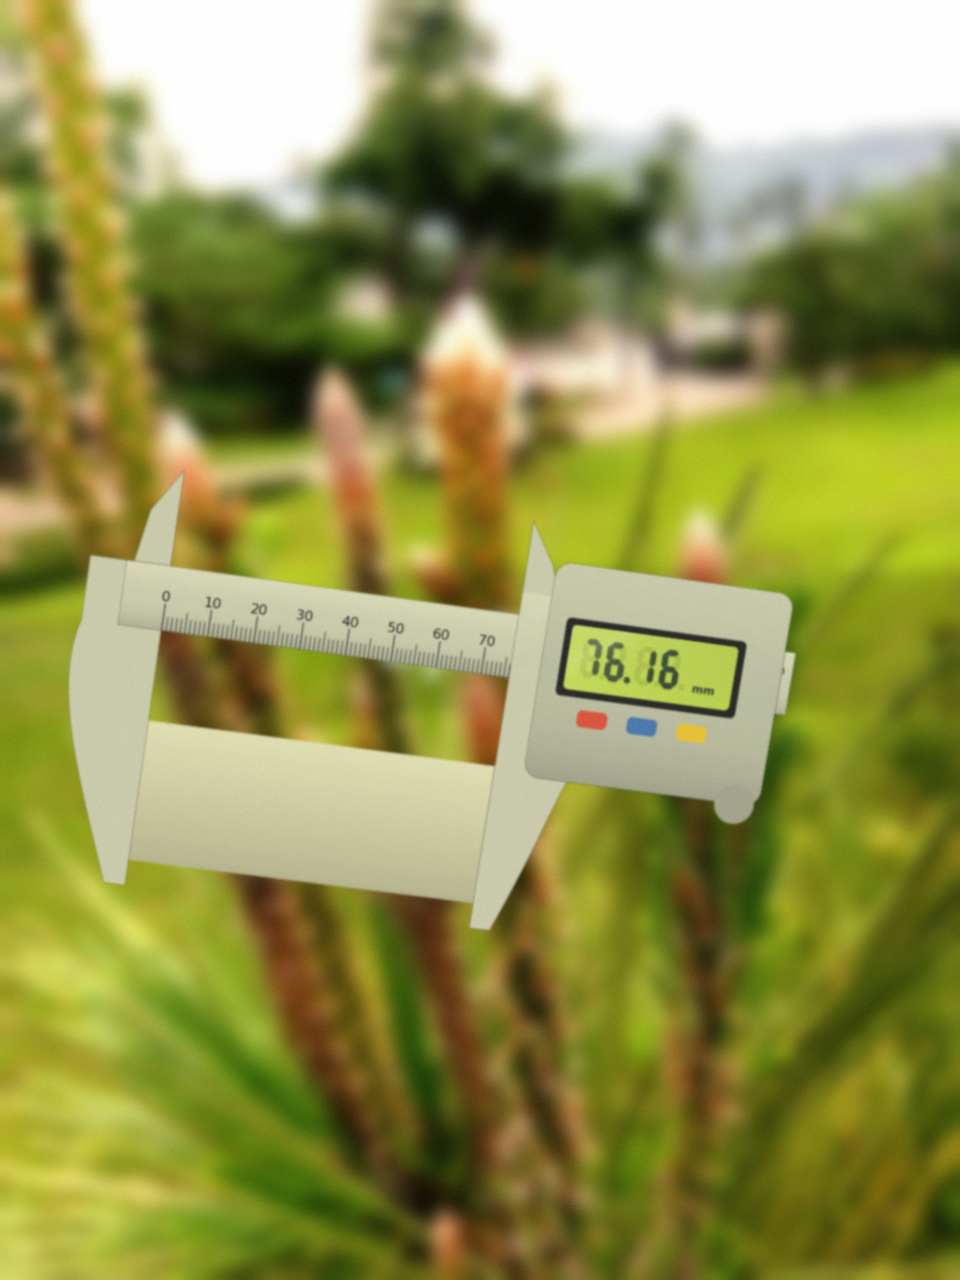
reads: 76.16
